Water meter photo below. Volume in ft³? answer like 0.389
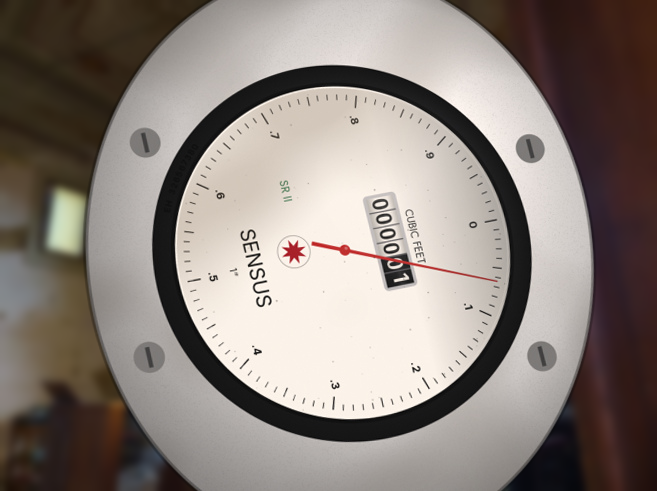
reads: 1.06
